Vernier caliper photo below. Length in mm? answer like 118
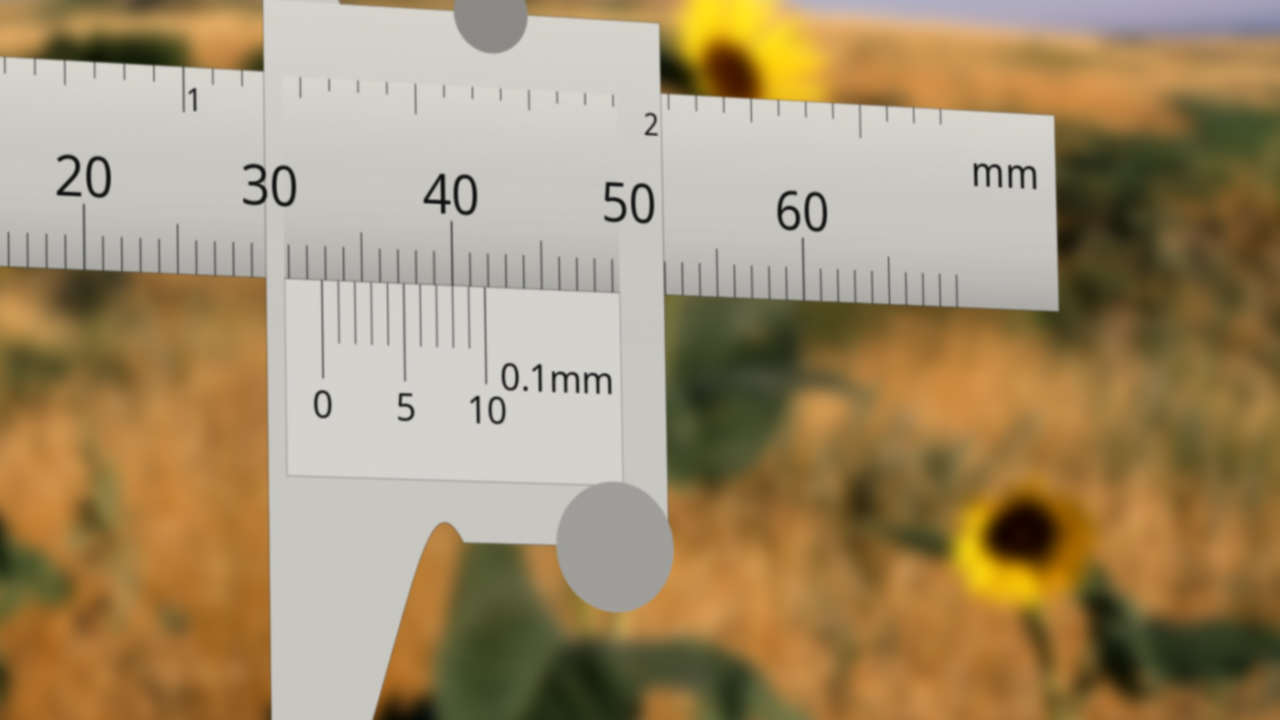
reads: 32.8
